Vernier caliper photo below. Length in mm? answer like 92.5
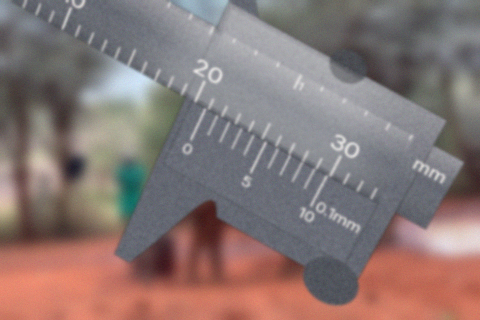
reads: 20.8
